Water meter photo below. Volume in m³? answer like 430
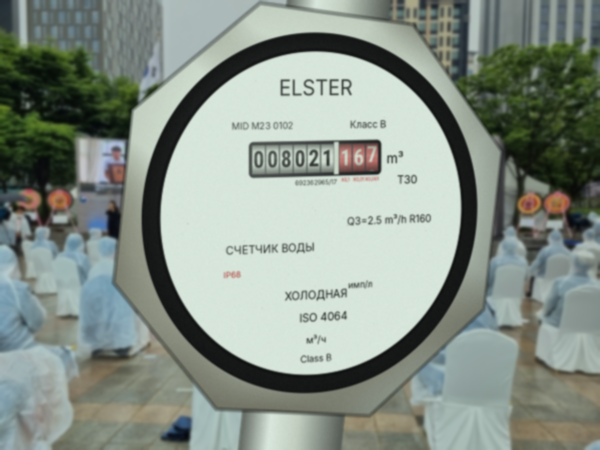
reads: 8021.167
